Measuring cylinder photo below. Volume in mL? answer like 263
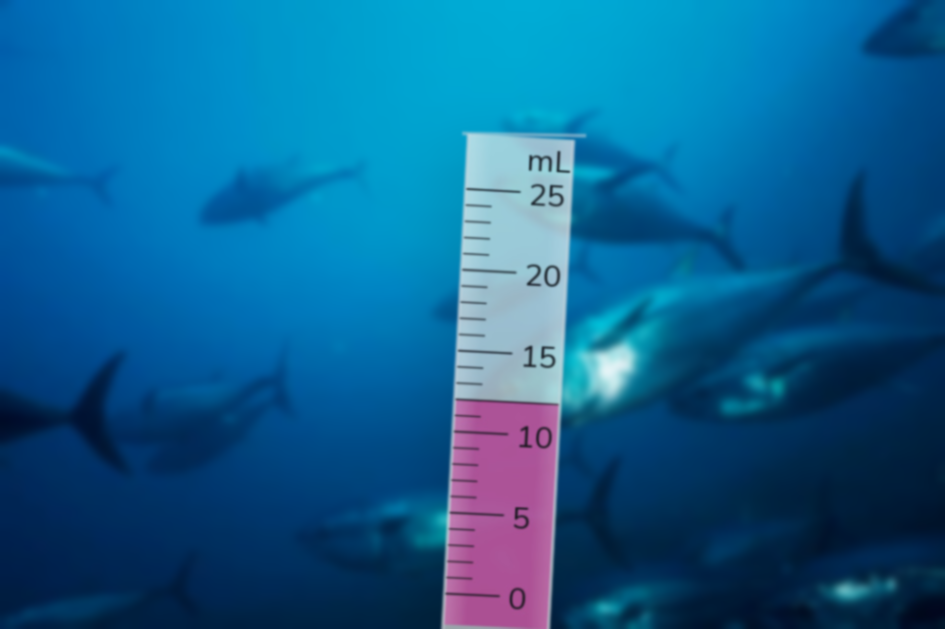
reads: 12
